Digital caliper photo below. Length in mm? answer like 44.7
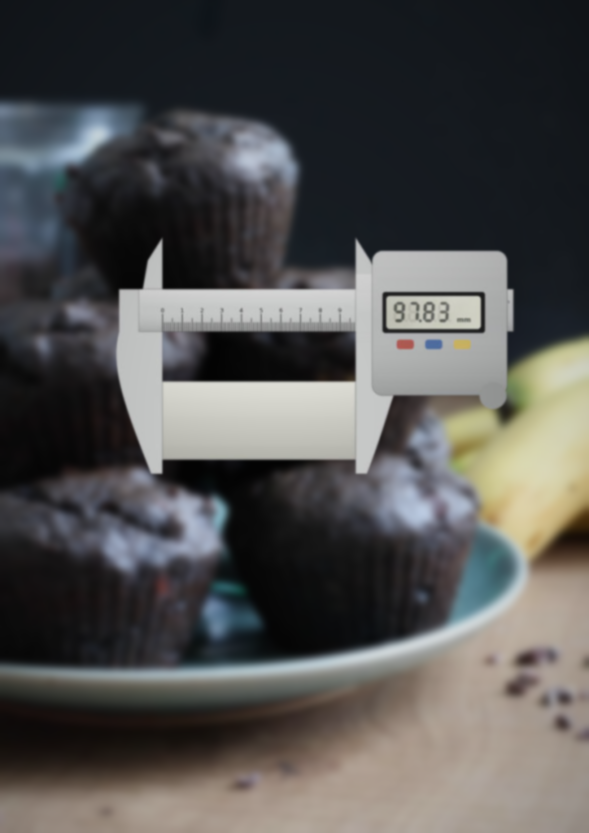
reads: 97.83
